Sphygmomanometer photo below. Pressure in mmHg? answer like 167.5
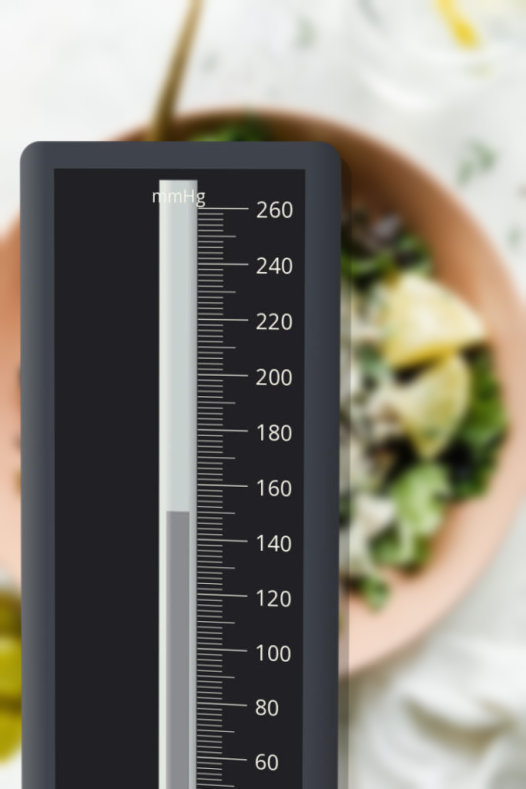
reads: 150
